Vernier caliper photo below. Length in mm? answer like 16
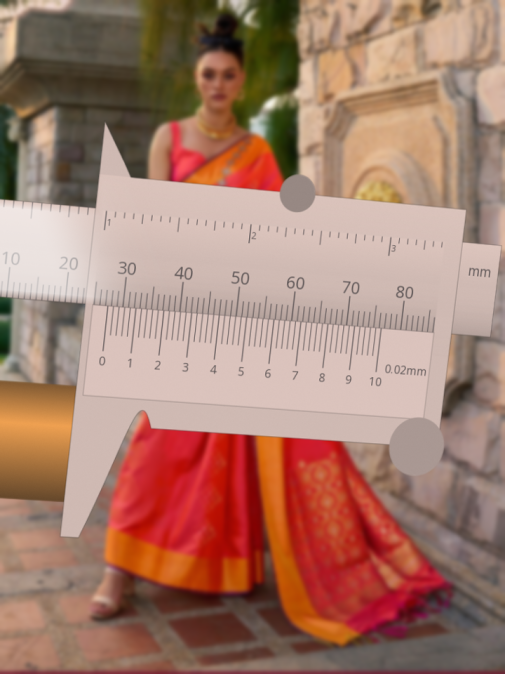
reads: 27.4
